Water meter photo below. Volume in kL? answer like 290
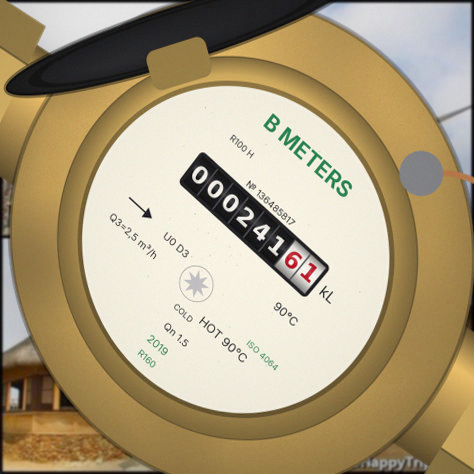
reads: 241.61
